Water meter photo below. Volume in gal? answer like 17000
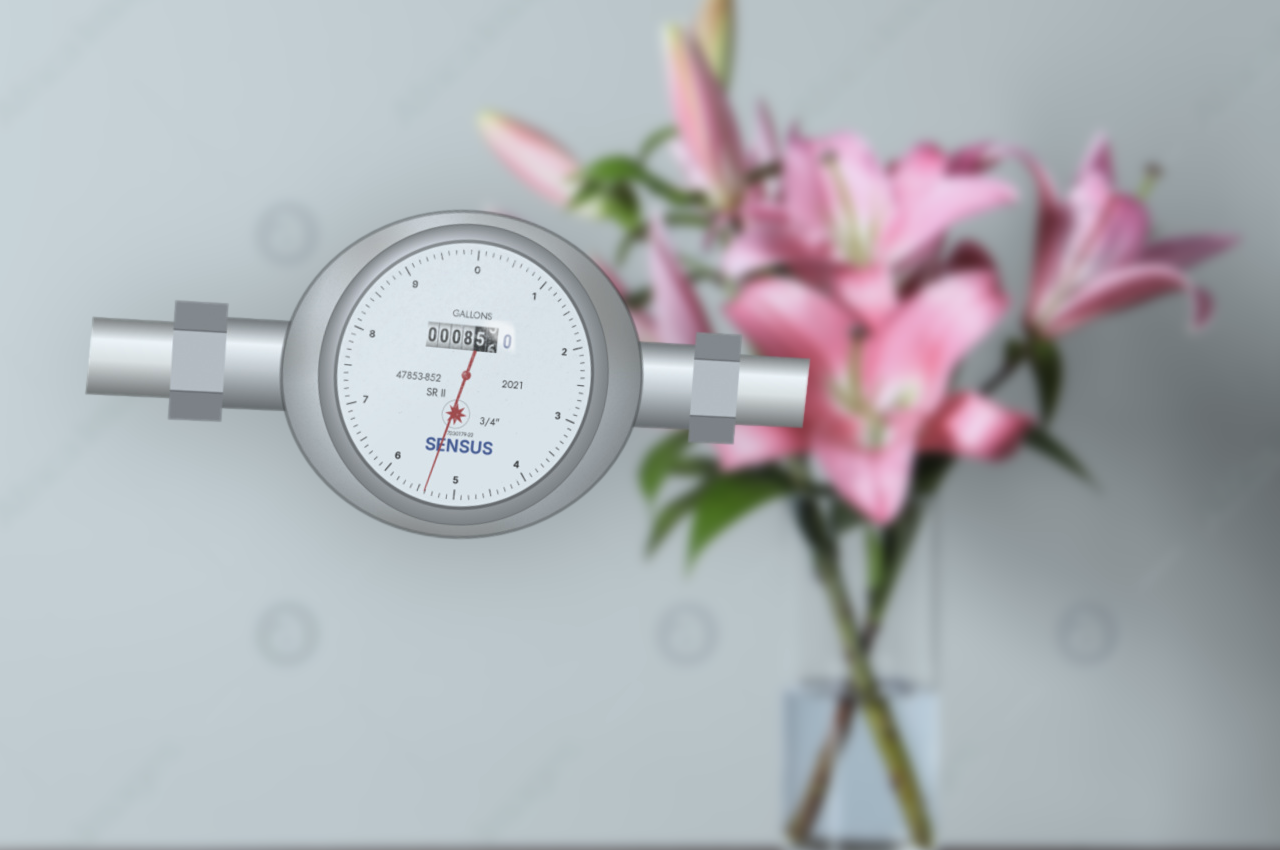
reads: 8555.4
